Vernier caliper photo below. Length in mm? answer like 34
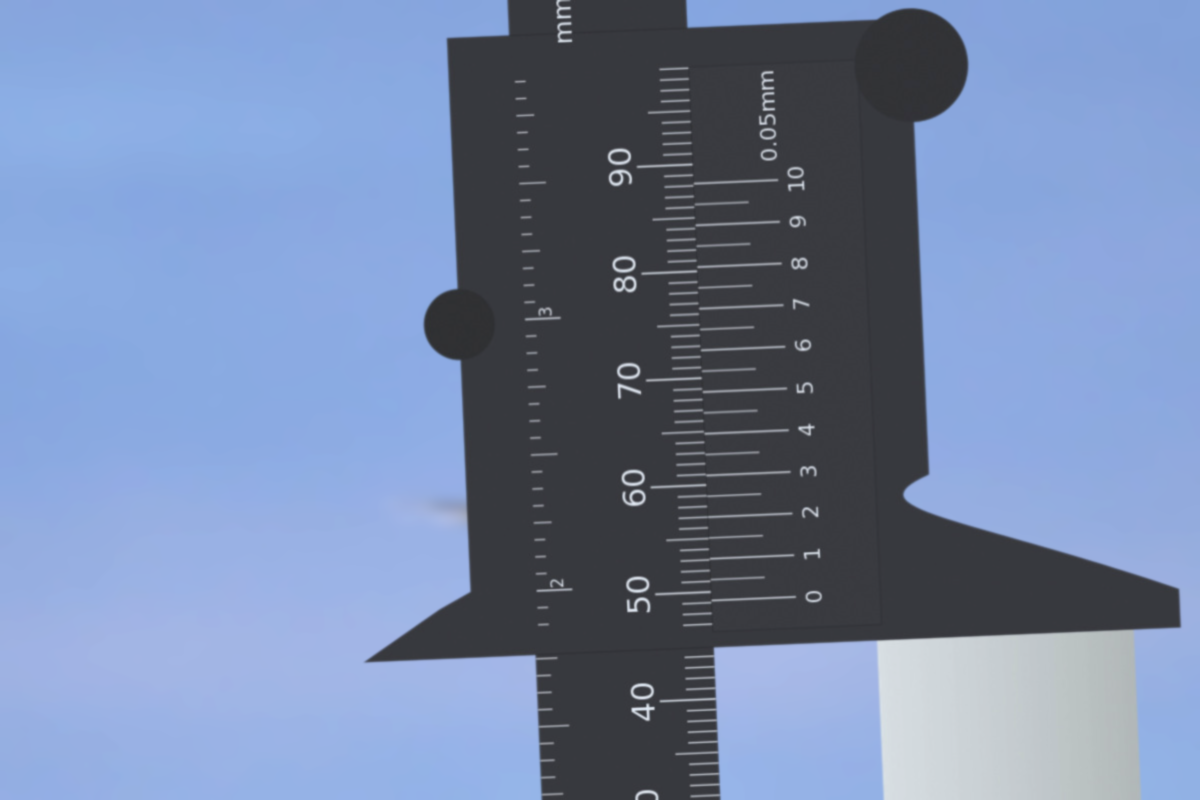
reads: 49.2
